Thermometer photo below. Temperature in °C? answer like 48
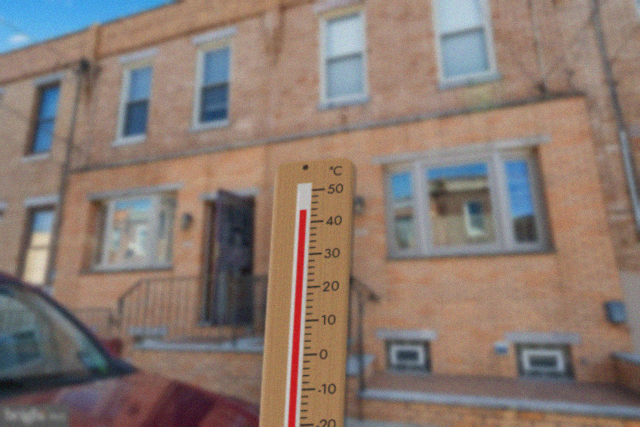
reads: 44
